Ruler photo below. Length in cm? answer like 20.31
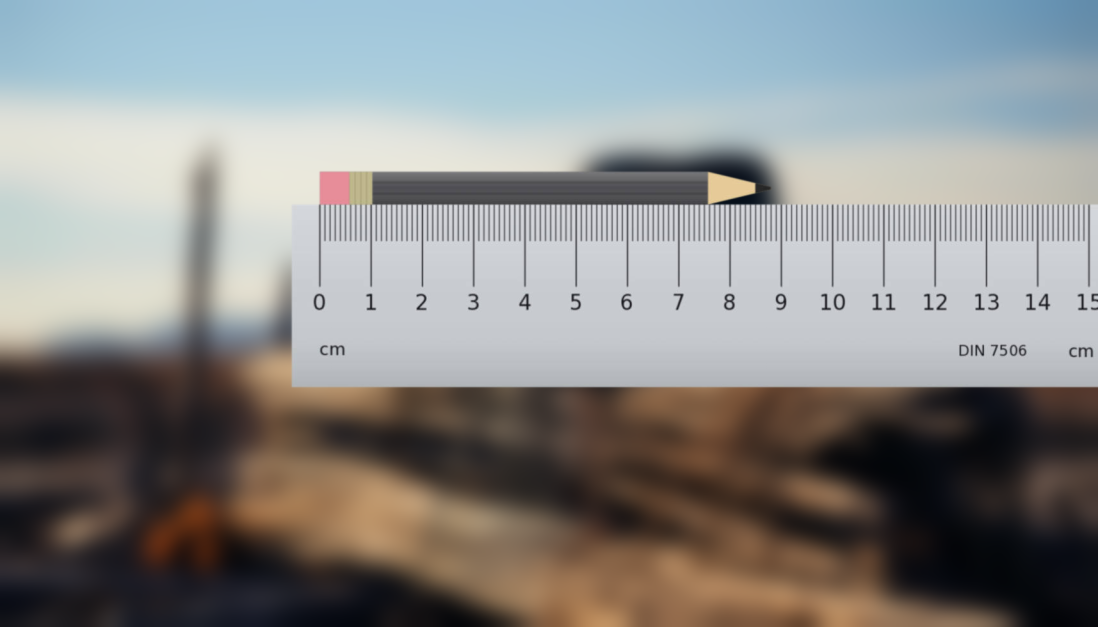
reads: 8.8
